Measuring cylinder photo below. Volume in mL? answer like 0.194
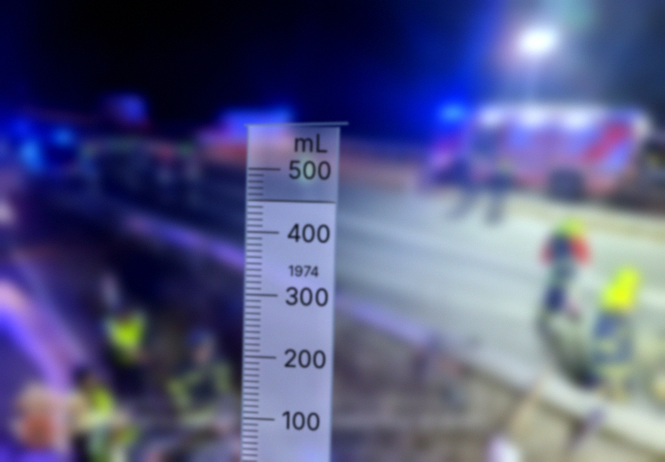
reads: 450
